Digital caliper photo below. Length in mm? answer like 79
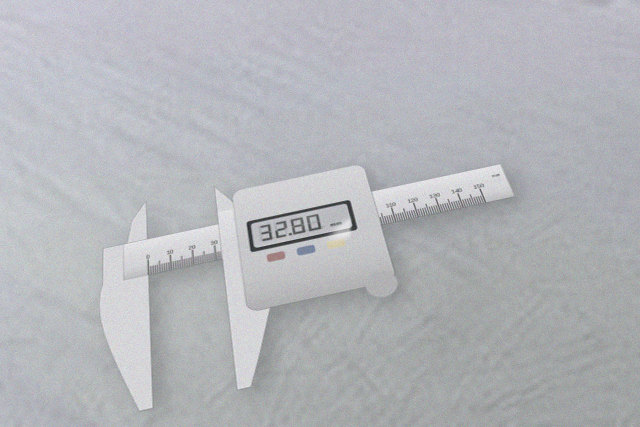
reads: 32.80
